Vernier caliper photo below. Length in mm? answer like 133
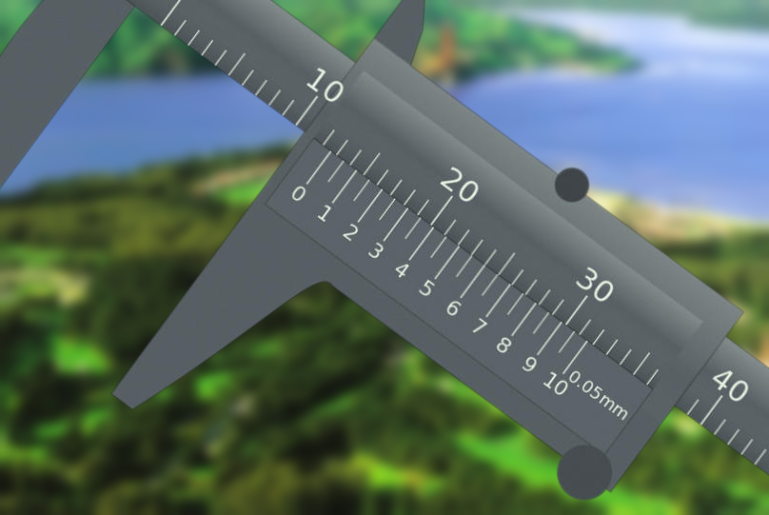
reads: 12.6
